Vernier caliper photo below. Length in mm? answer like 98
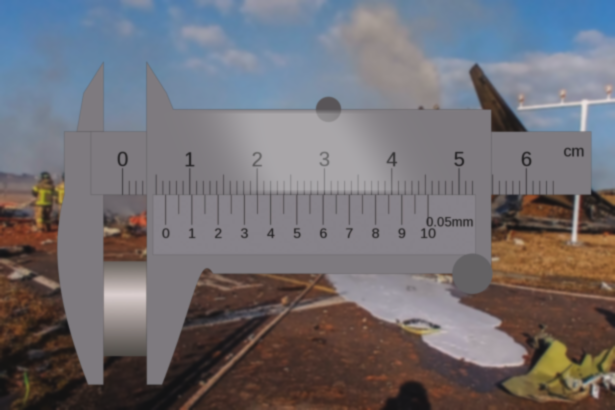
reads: 6.4
